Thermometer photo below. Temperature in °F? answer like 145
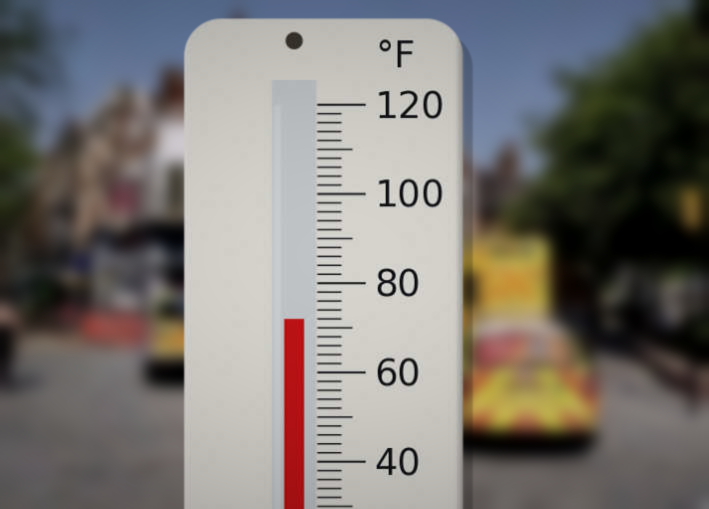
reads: 72
